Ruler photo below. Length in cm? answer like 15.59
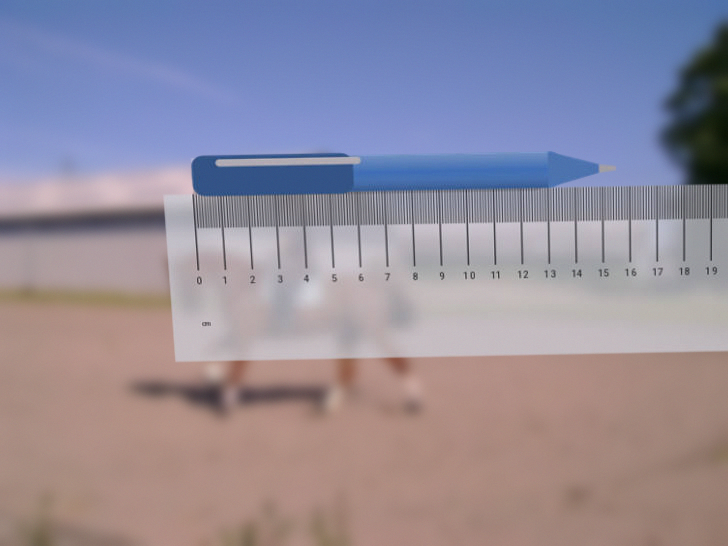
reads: 15.5
